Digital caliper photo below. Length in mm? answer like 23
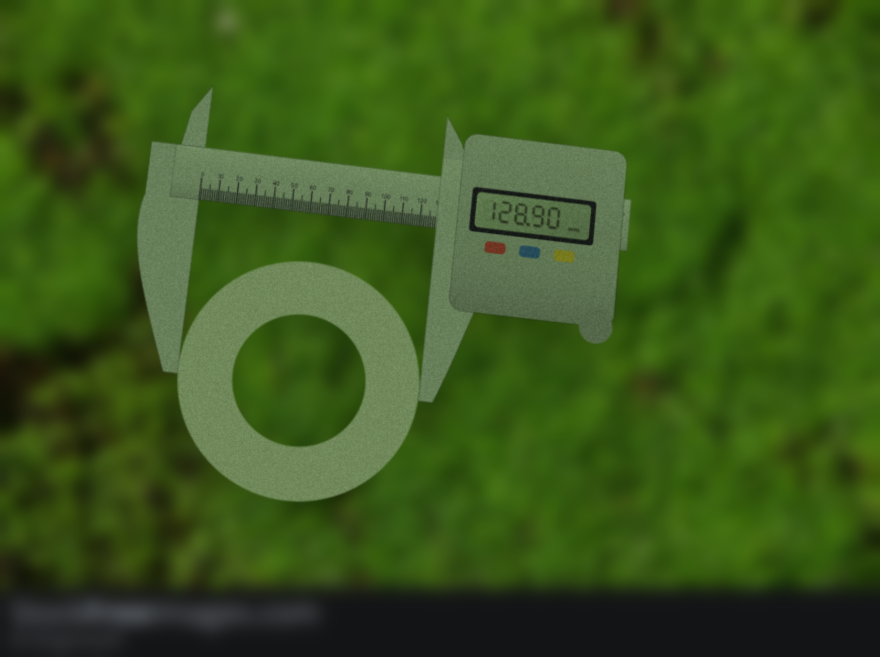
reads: 128.90
